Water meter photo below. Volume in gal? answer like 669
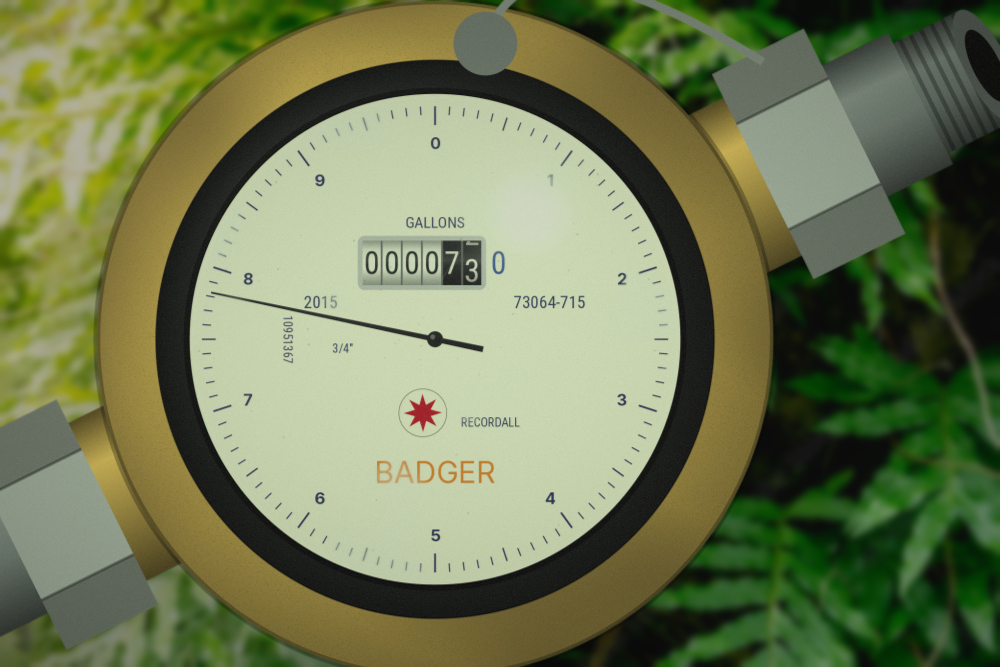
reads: 727.8
